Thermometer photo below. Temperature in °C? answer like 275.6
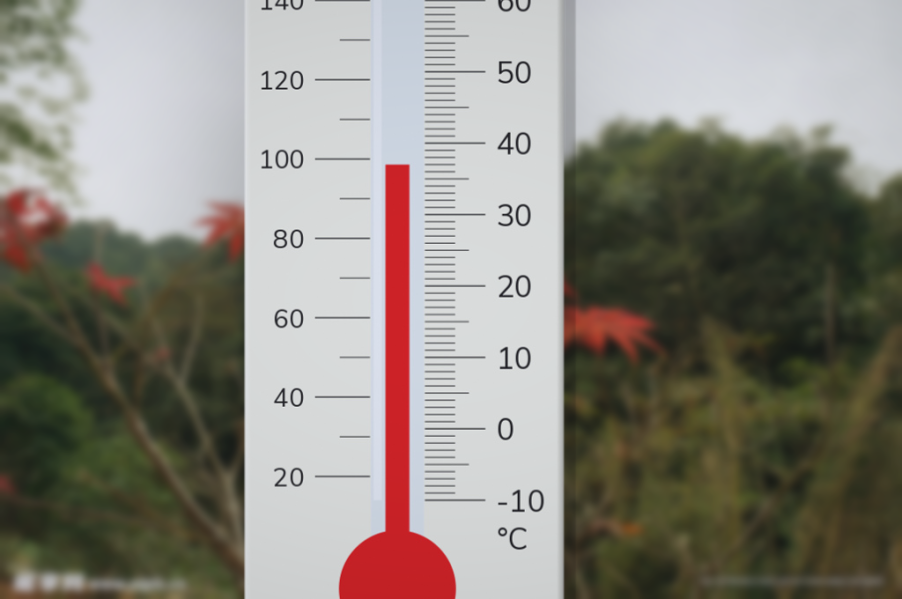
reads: 37
